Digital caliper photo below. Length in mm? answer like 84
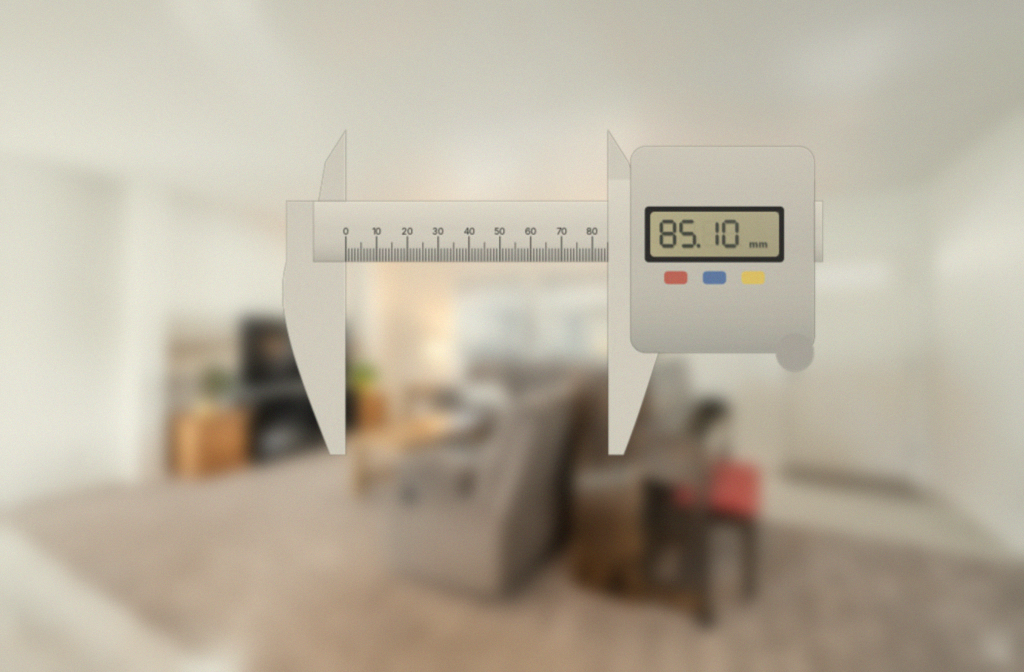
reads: 85.10
